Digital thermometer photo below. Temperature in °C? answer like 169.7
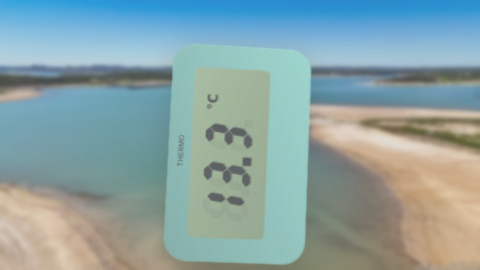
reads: 13.3
